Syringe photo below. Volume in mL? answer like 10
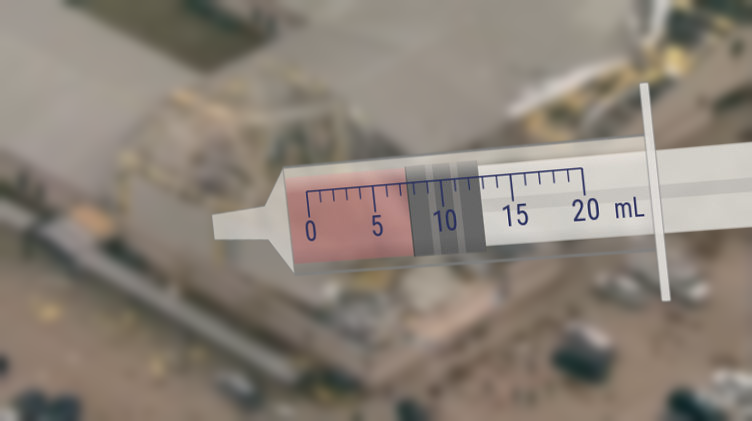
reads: 7.5
